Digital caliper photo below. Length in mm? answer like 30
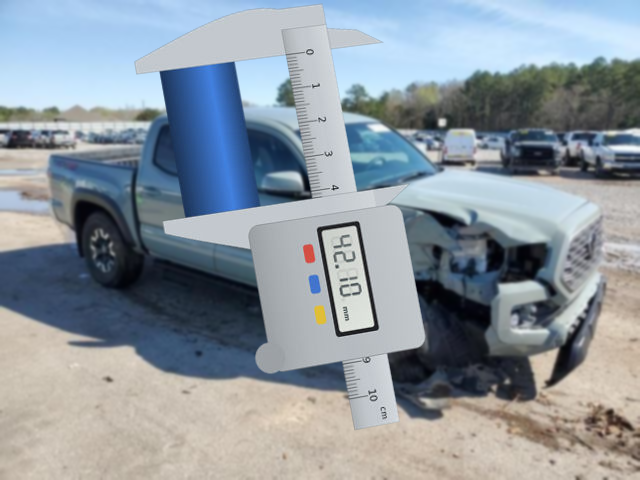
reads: 42.10
